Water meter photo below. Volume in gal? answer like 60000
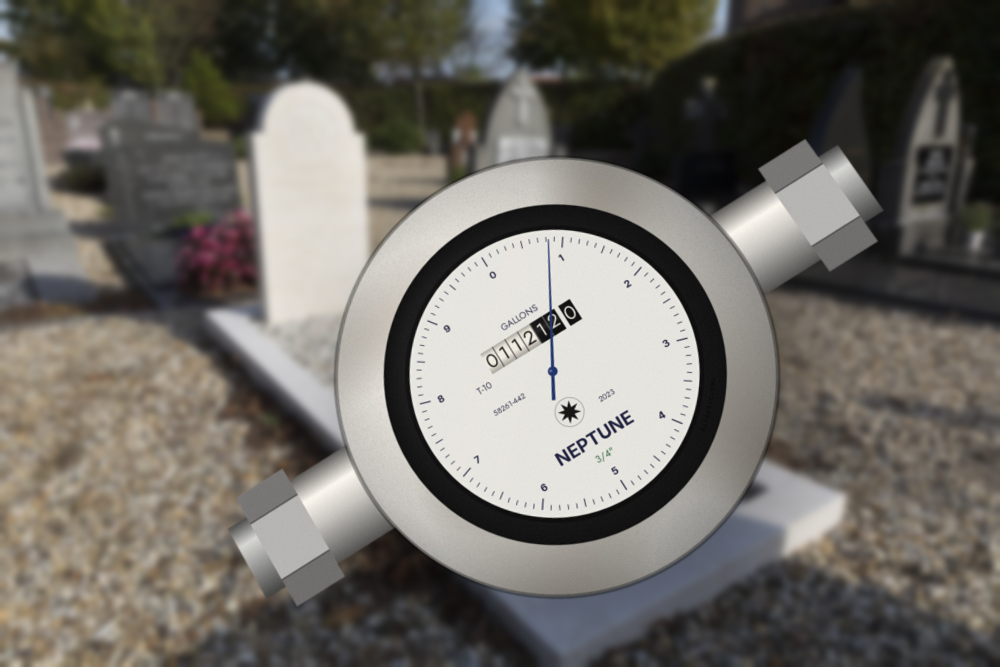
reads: 112120.8
